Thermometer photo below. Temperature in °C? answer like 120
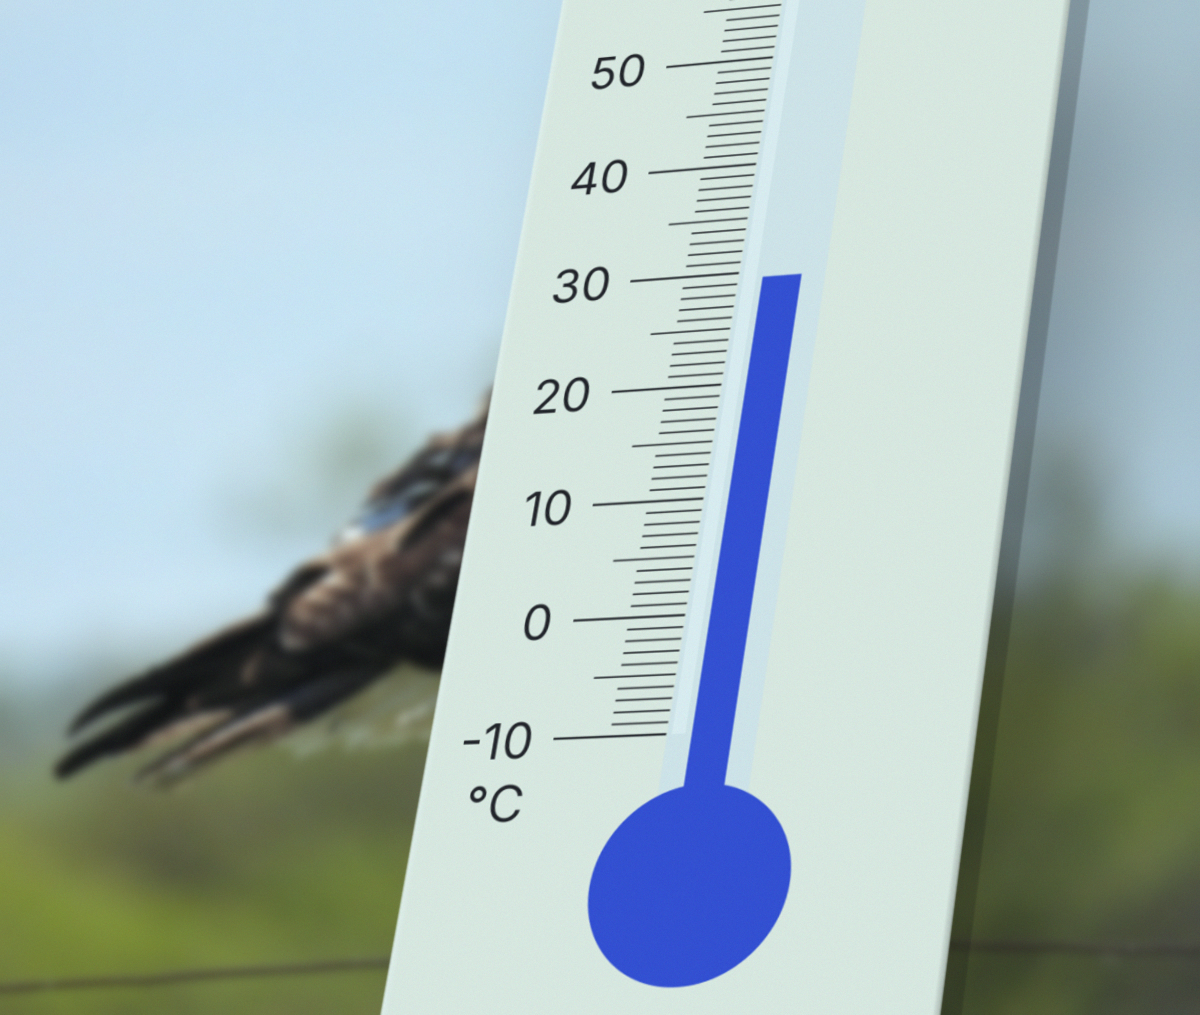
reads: 29.5
